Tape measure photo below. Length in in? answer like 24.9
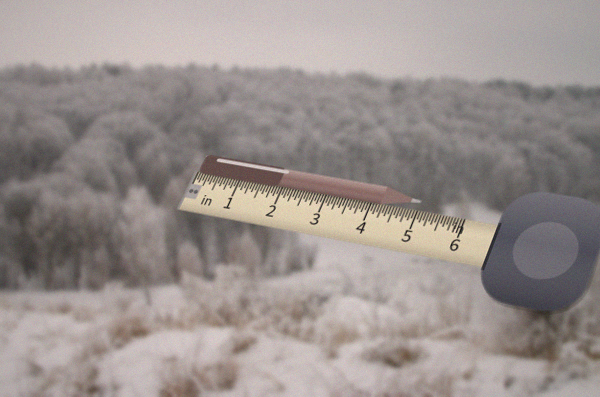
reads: 5
